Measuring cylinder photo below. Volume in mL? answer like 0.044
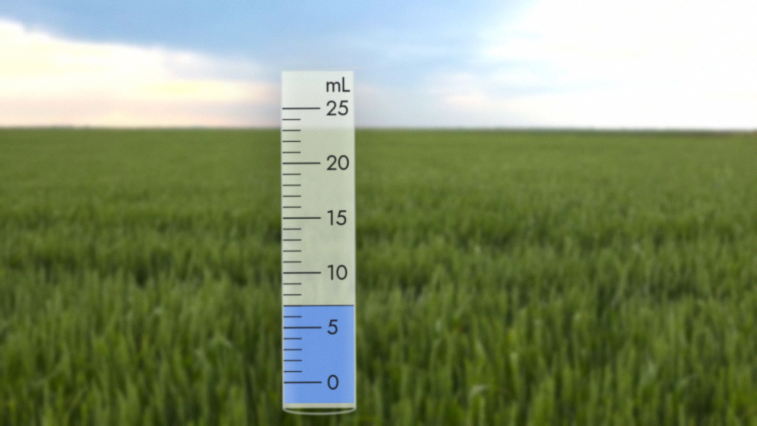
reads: 7
